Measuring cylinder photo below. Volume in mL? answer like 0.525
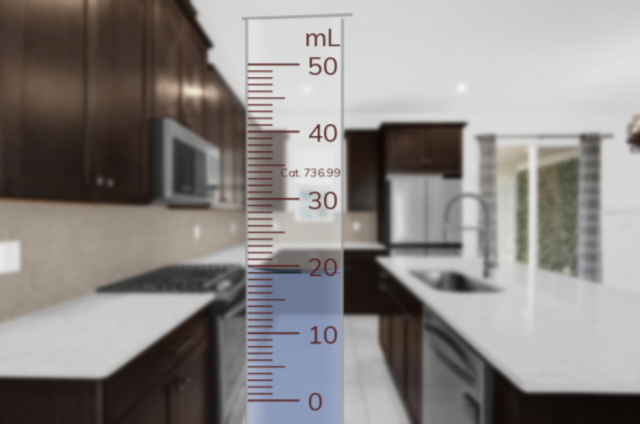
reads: 19
